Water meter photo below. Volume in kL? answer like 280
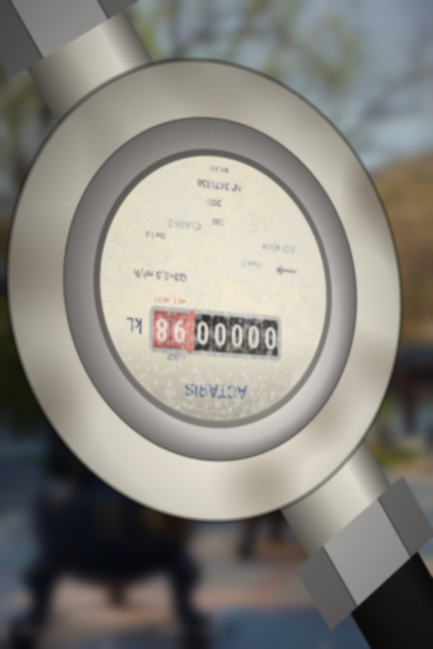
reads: 0.98
